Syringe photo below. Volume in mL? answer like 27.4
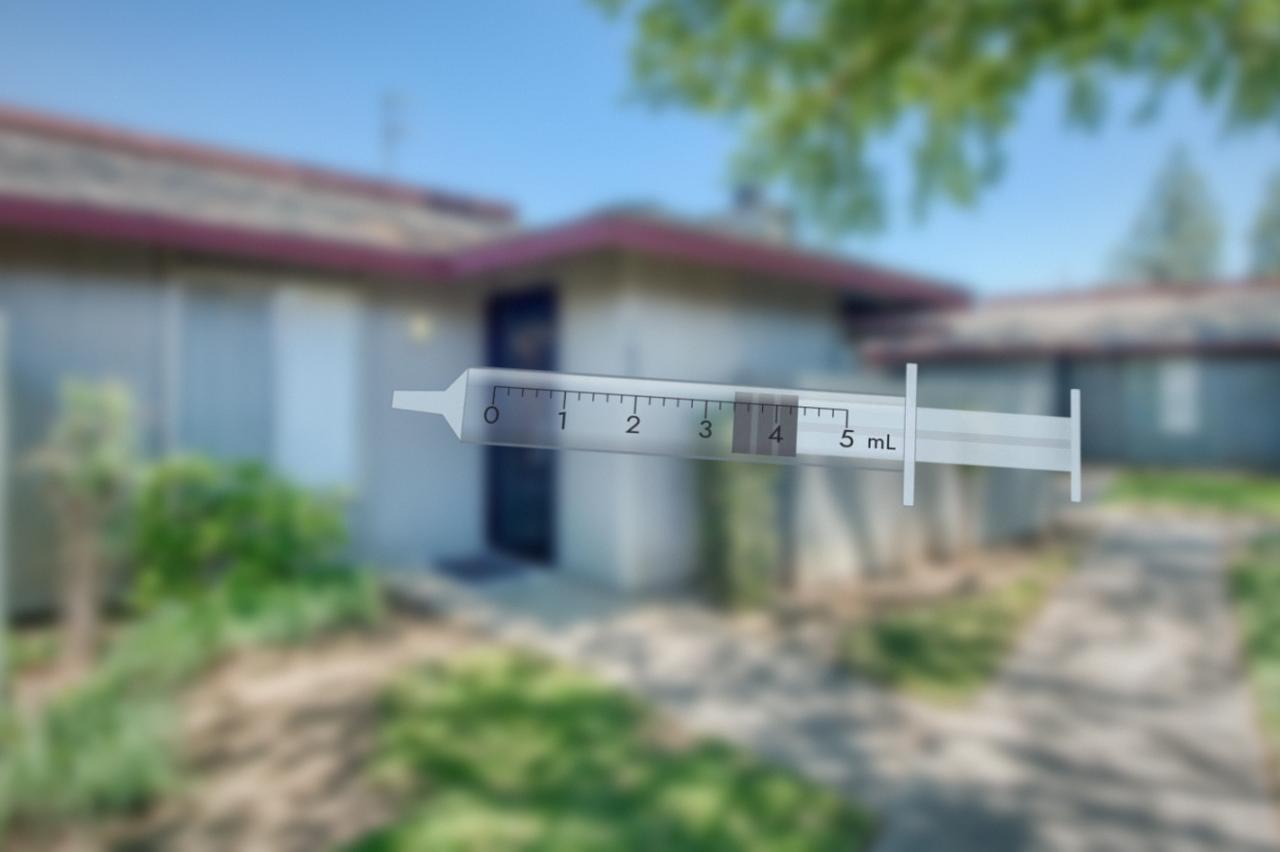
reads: 3.4
